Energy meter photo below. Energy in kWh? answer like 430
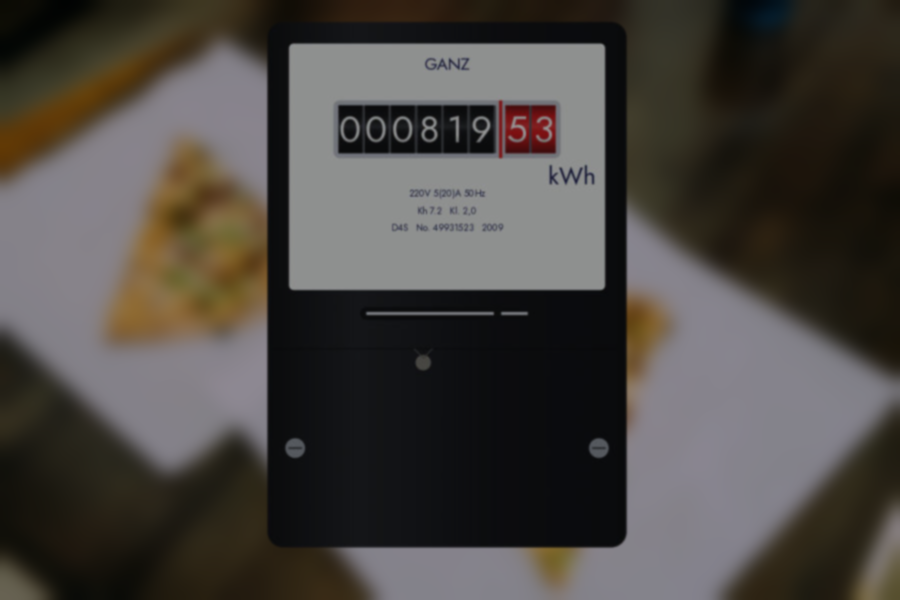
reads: 819.53
